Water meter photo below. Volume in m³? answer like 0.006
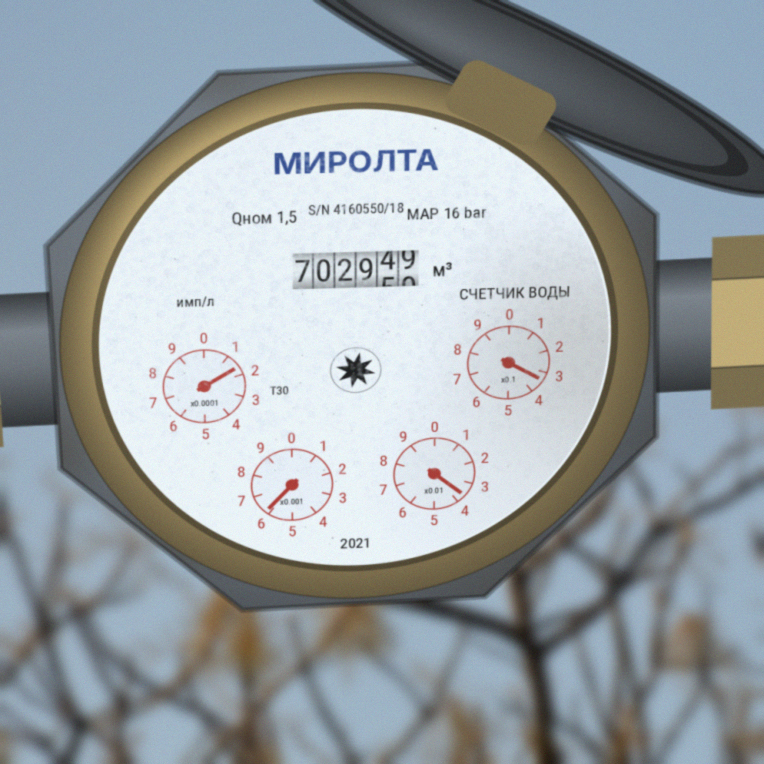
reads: 702949.3361
